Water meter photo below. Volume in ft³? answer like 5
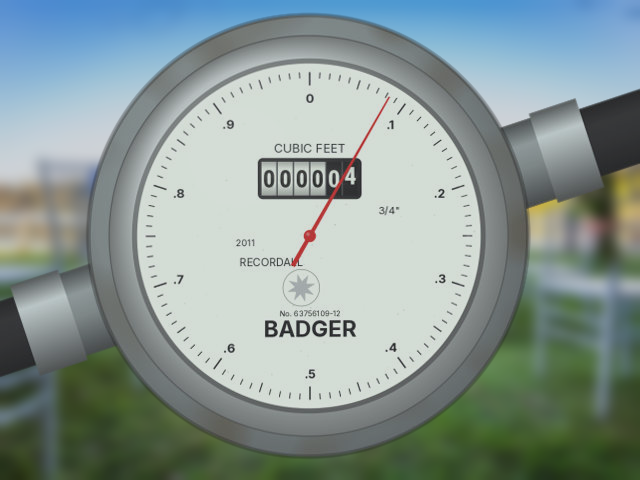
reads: 4.08
